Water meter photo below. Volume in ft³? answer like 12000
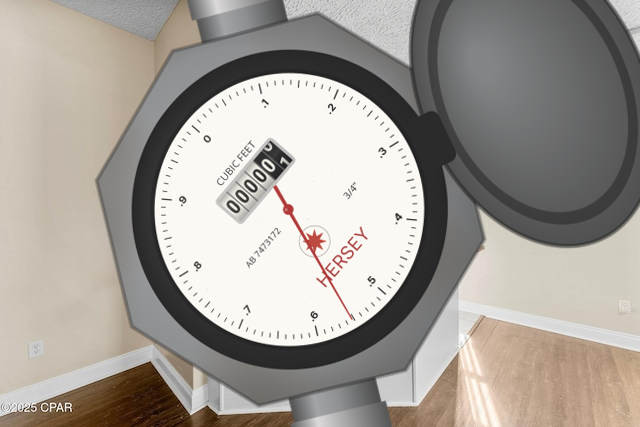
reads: 0.55
